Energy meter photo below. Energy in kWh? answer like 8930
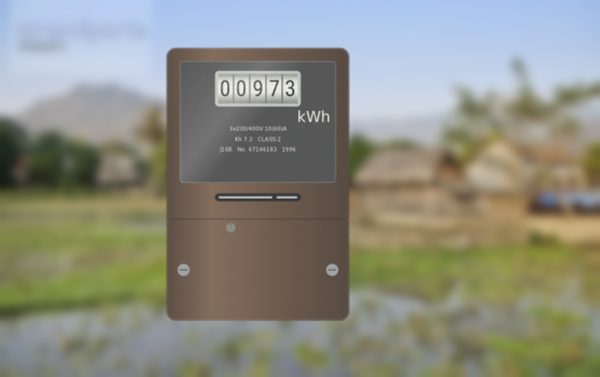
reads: 973
